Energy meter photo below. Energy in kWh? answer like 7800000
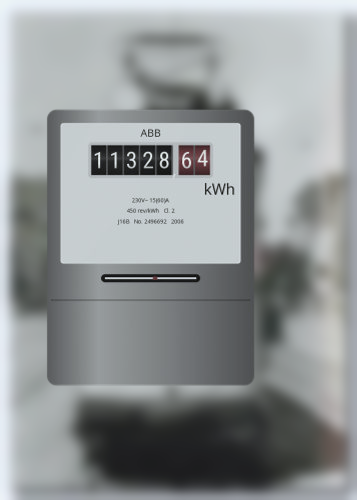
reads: 11328.64
